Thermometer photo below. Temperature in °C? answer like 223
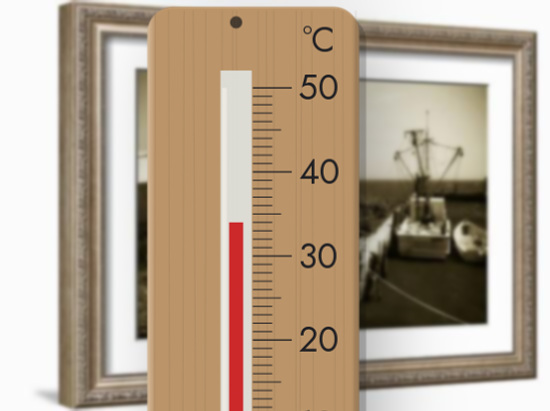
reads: 34
